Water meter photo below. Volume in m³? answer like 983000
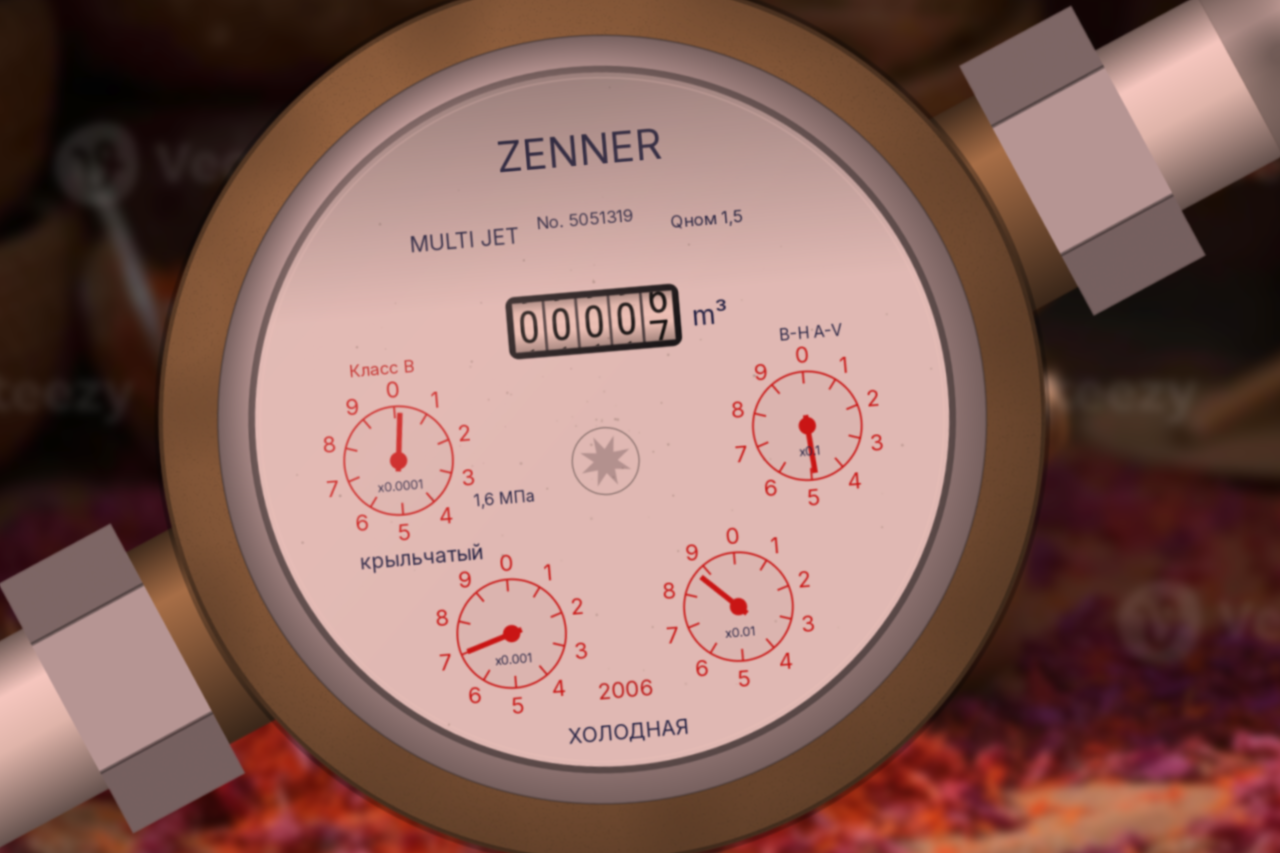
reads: 6.4870
